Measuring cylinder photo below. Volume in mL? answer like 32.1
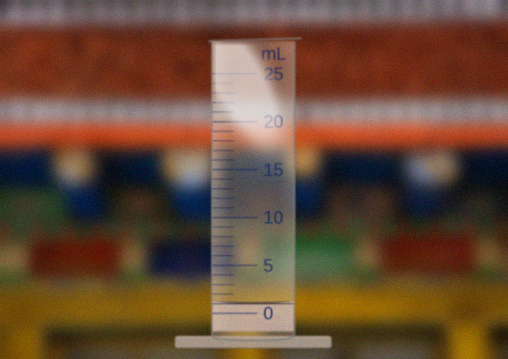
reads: 1
